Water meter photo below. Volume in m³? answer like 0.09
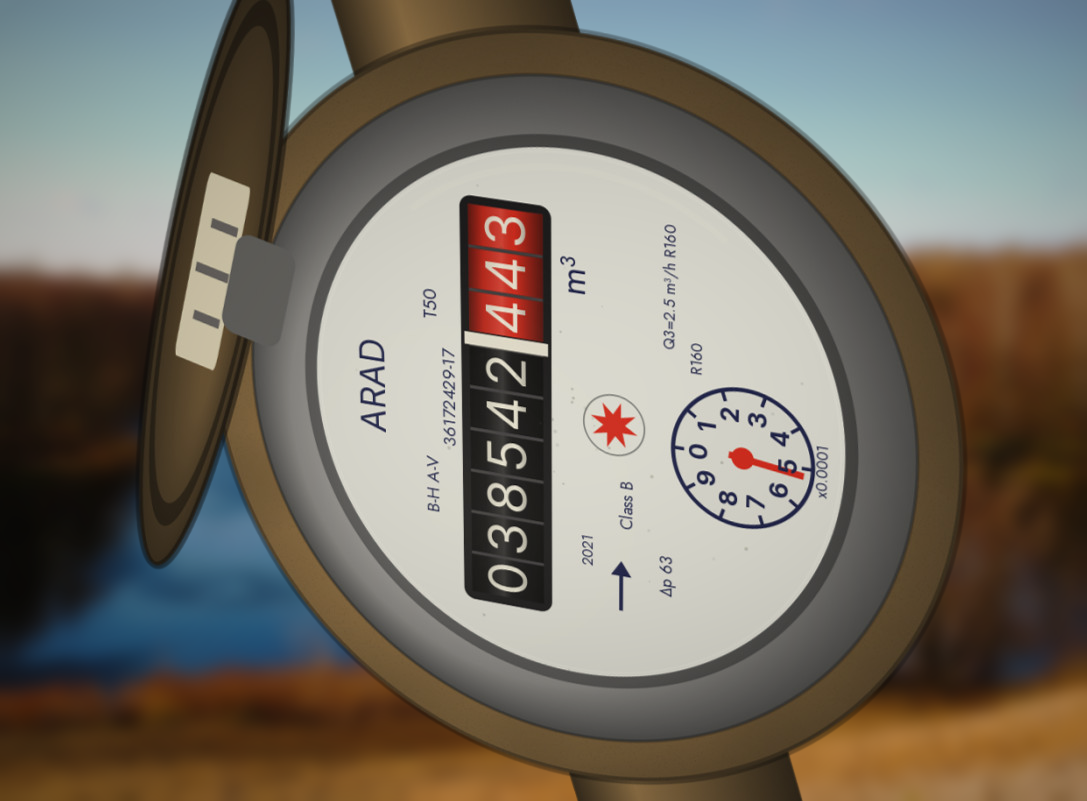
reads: 38542.4435
